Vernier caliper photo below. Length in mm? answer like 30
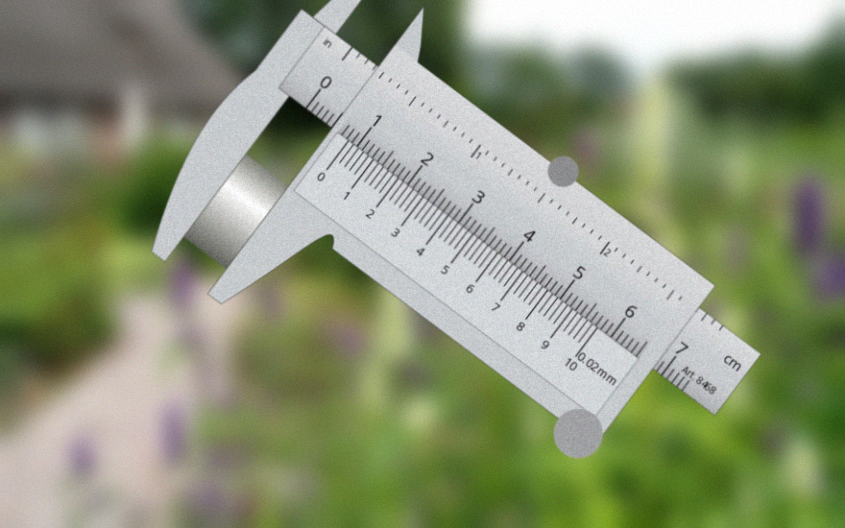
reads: 8.4
